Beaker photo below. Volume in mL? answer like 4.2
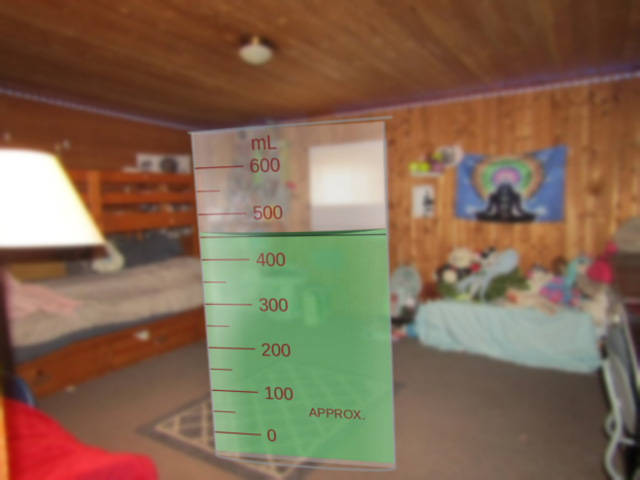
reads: 450
